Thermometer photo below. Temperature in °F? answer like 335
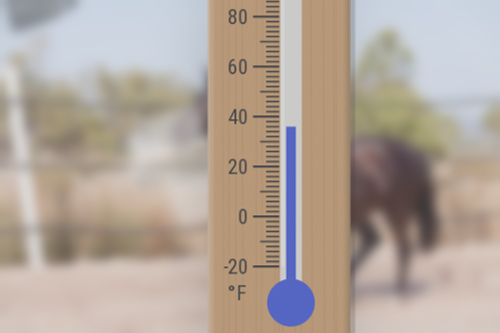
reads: 36
